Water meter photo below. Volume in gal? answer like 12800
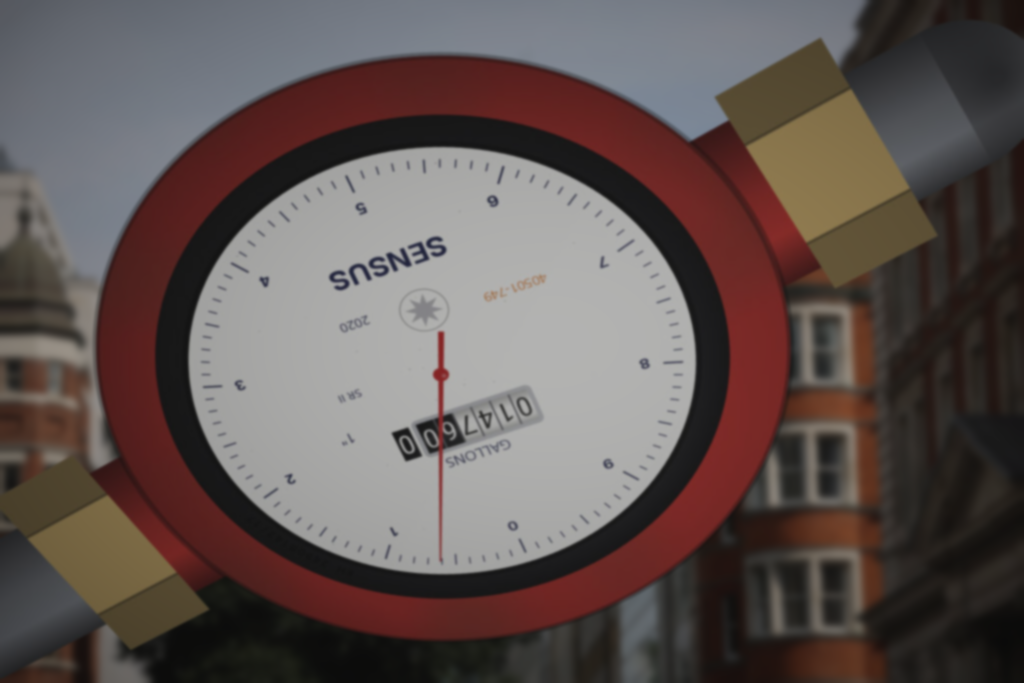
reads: 147600.6
